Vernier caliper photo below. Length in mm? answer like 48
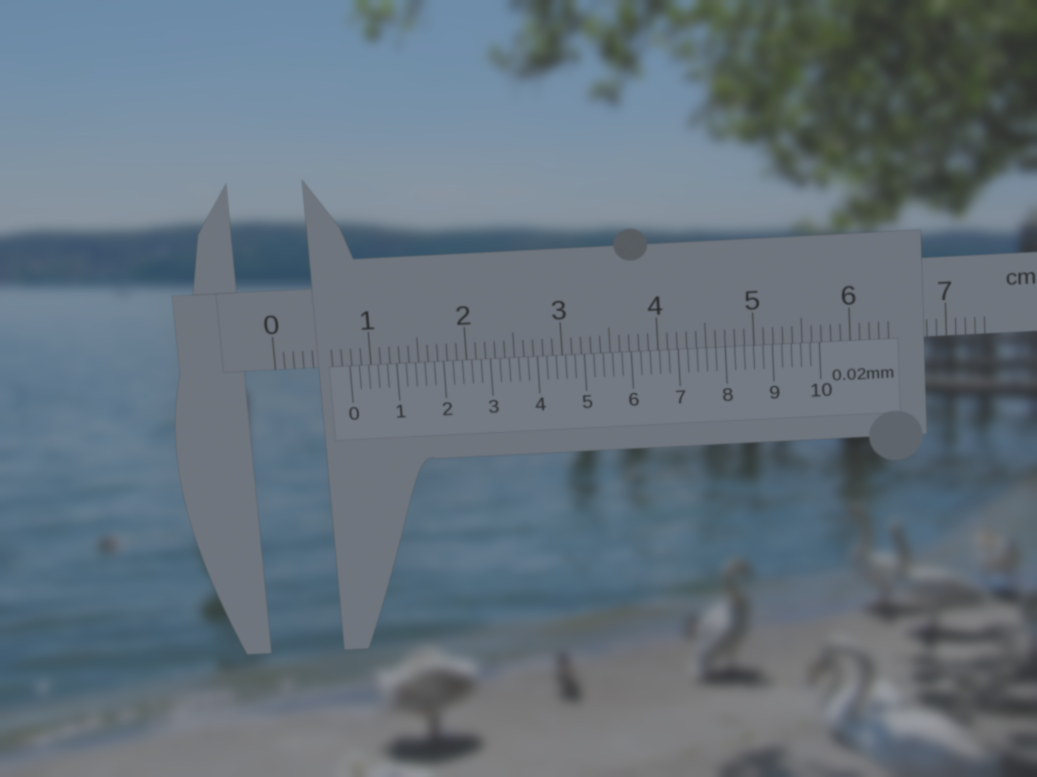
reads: 7.8
